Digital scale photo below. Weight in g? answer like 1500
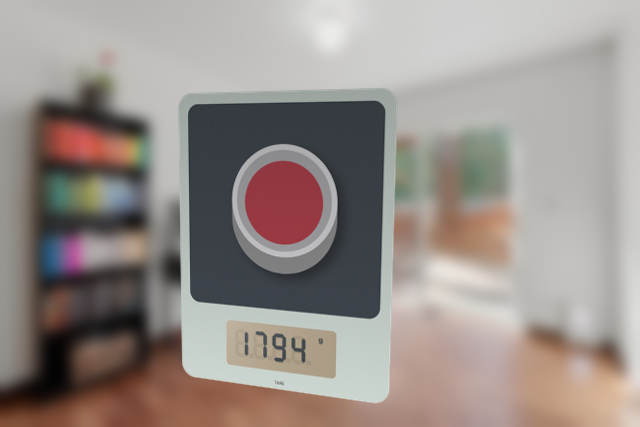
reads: 1794
